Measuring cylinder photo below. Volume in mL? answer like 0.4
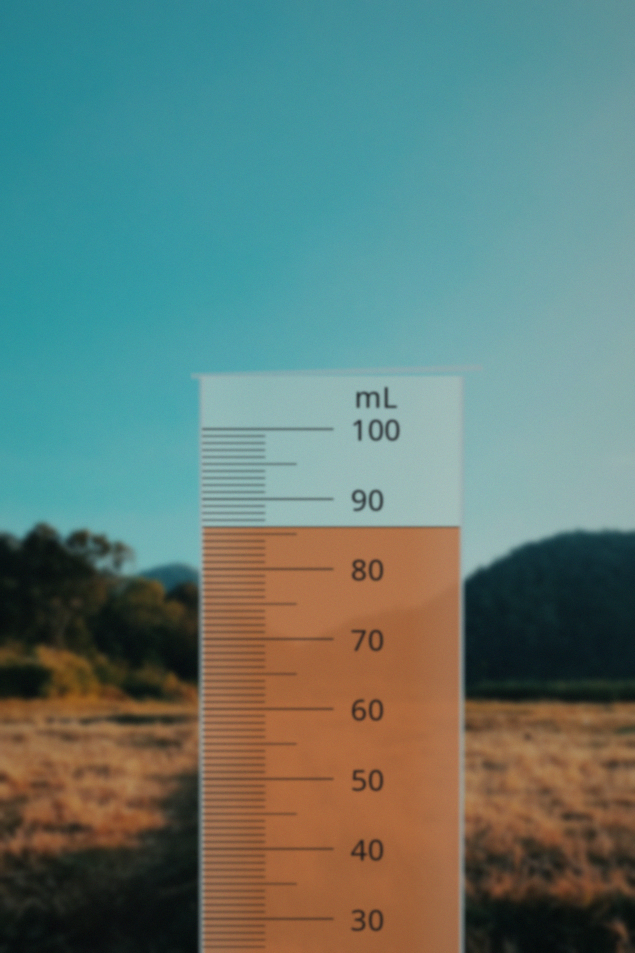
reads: 86
